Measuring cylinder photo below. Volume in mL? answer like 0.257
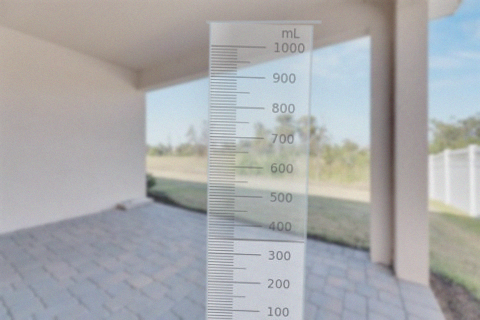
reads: 350
